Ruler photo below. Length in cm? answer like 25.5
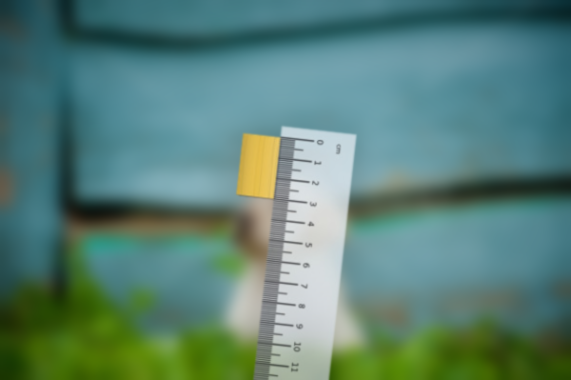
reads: 3
